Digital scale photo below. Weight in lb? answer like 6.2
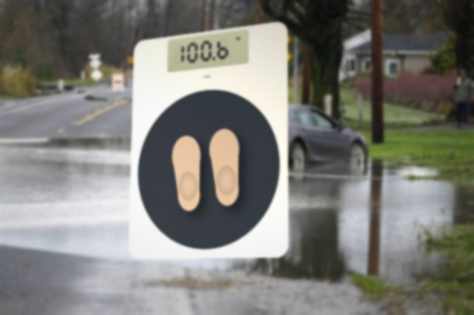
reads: 100.6
